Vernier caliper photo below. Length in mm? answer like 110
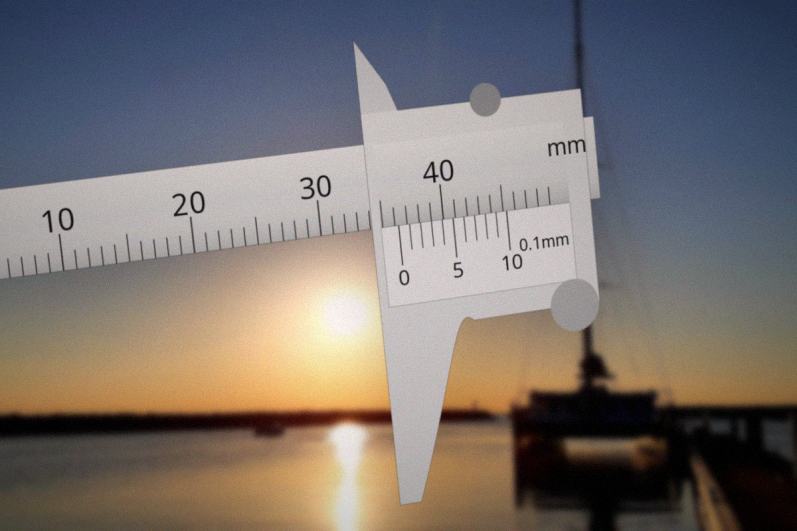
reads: 36.3
